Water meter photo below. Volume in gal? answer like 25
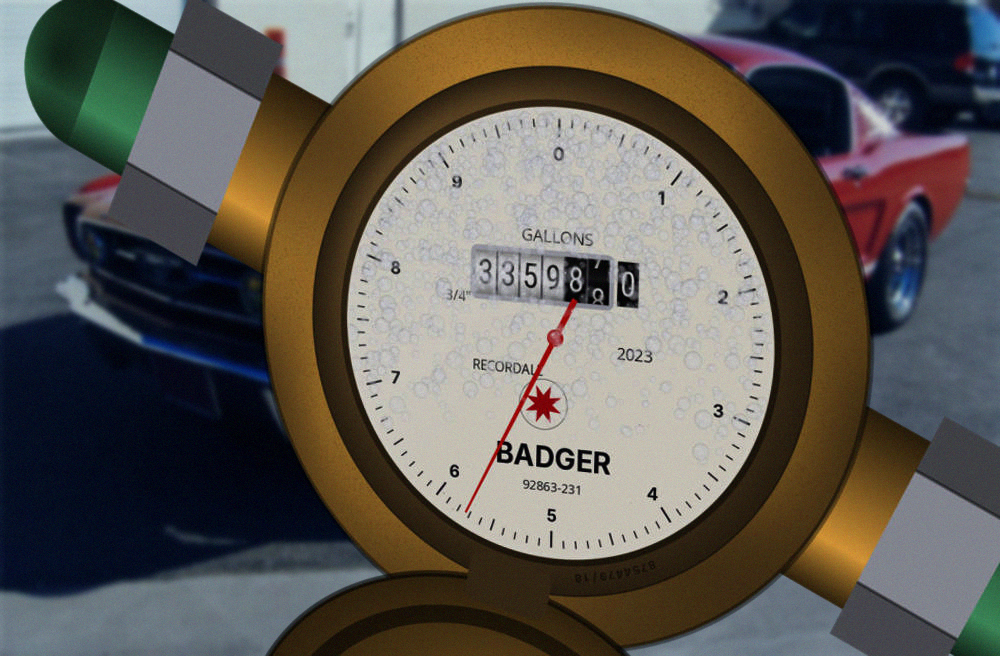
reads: 3359875.7
